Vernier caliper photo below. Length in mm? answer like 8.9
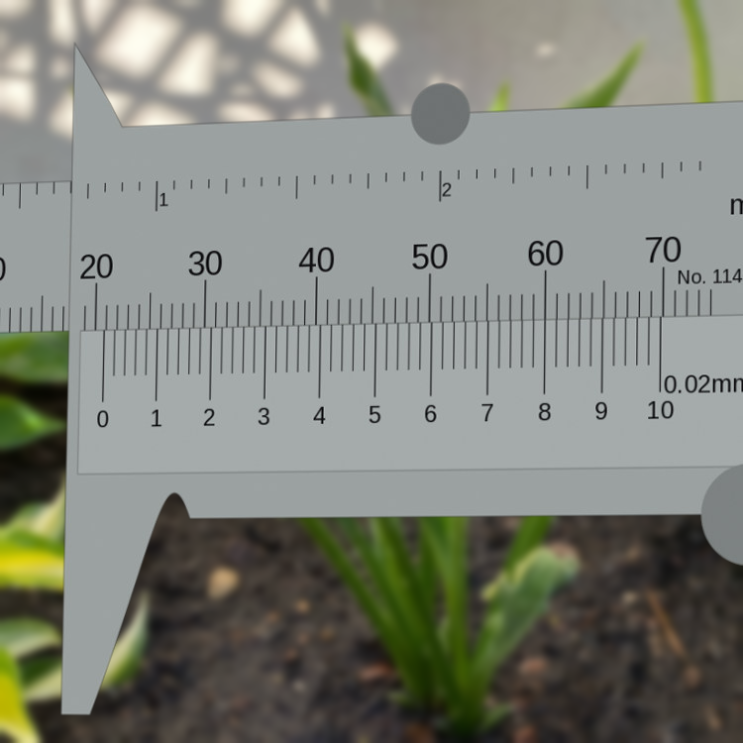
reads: 20.8
